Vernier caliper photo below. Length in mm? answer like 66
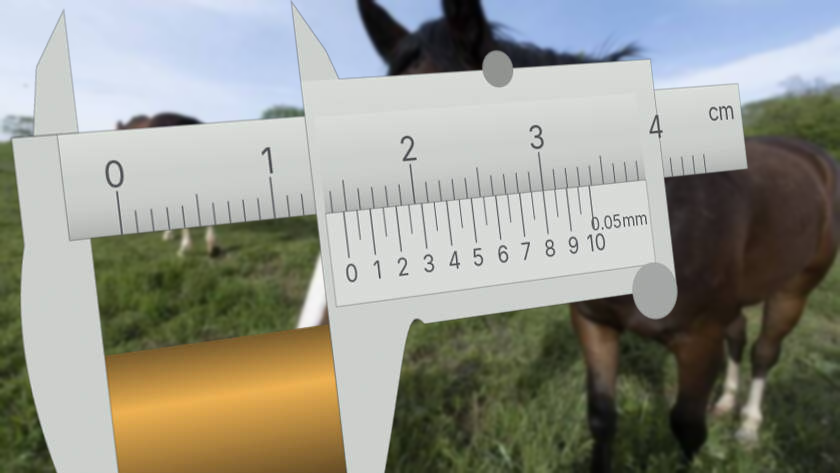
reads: 14.8
